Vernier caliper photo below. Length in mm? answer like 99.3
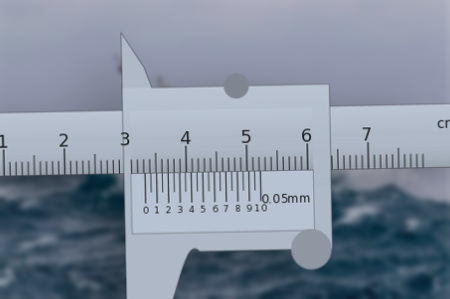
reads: 33.2
